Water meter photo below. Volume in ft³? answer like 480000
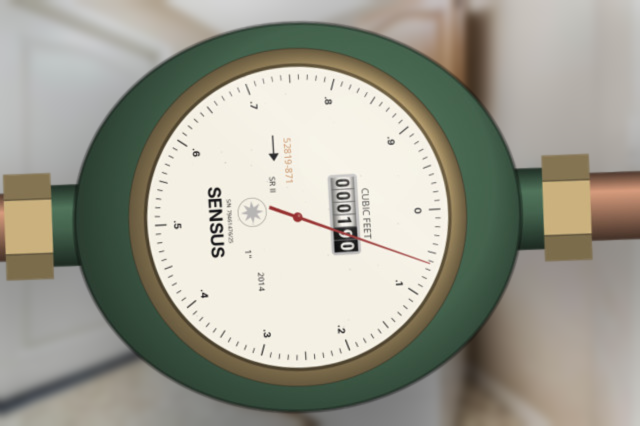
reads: 190.06
